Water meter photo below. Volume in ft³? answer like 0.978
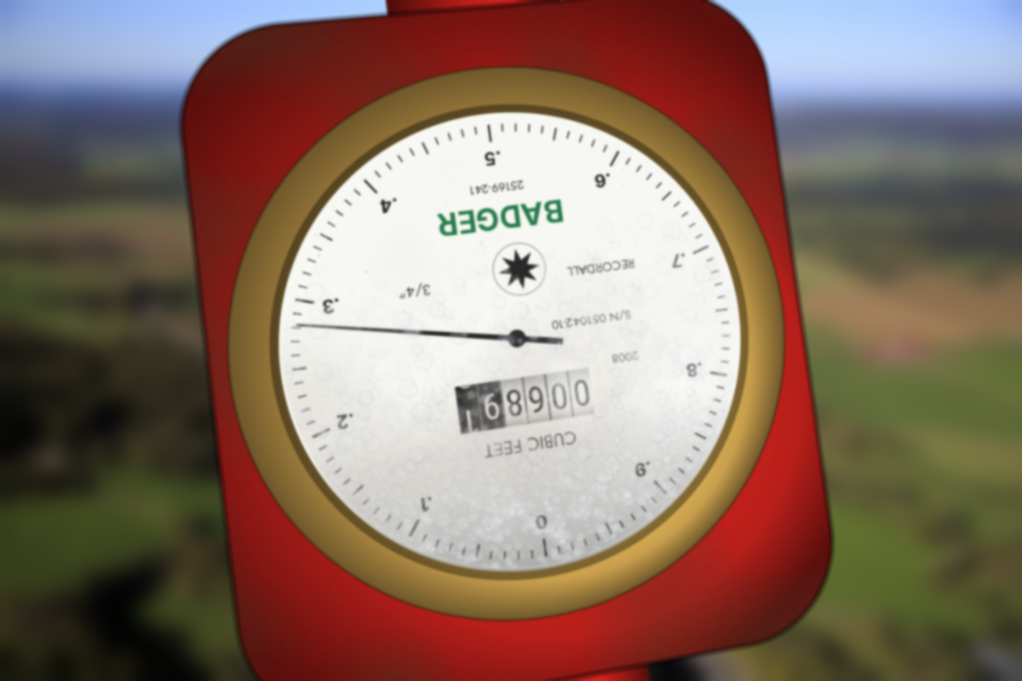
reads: 6891.28
